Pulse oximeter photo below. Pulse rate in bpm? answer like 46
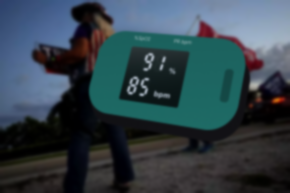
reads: 85
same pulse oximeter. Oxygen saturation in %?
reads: 91
